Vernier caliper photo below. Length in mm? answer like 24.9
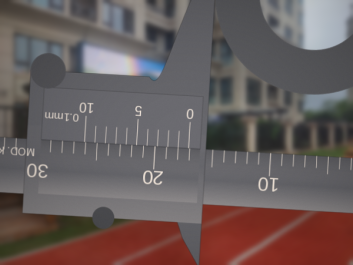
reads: 17.1
